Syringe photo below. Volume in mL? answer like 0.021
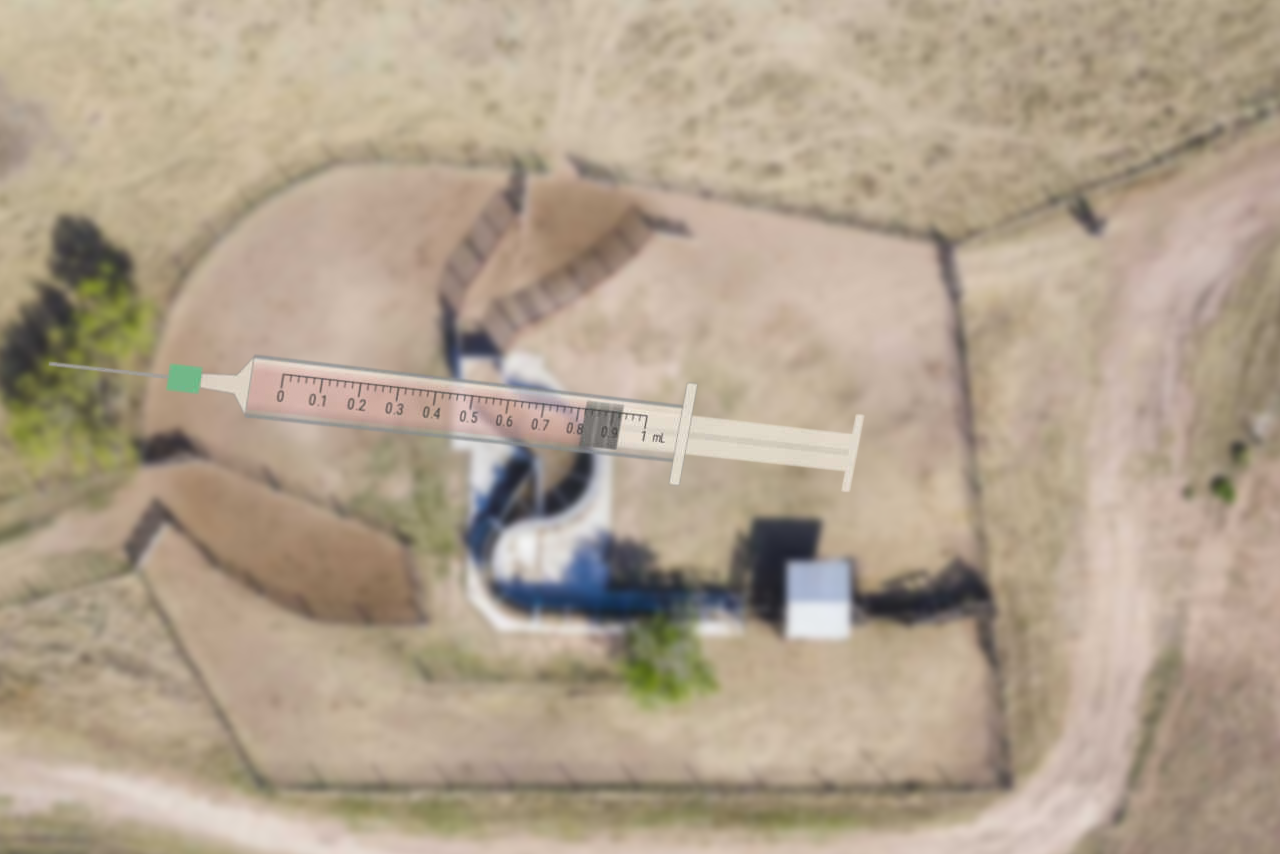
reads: 0.82
